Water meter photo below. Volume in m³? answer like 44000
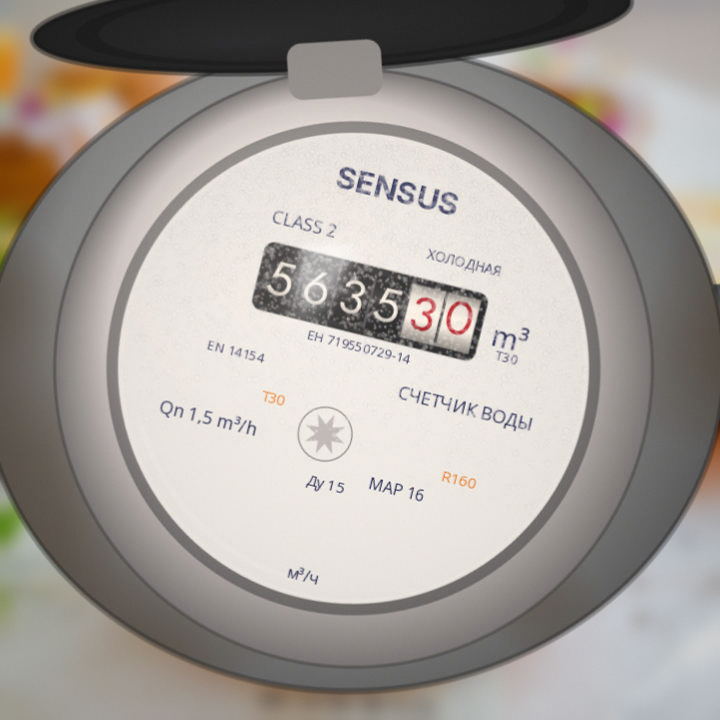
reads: 5635.30
